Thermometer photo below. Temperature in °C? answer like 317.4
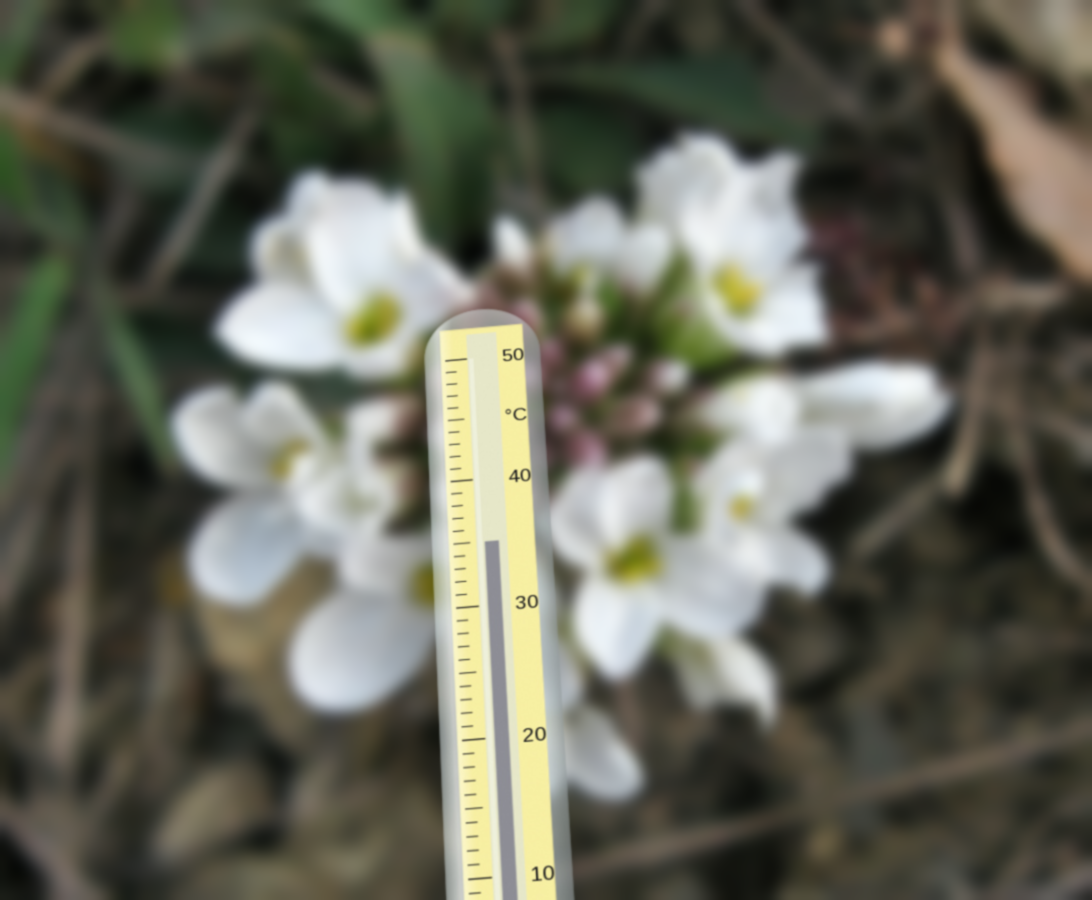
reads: 35
